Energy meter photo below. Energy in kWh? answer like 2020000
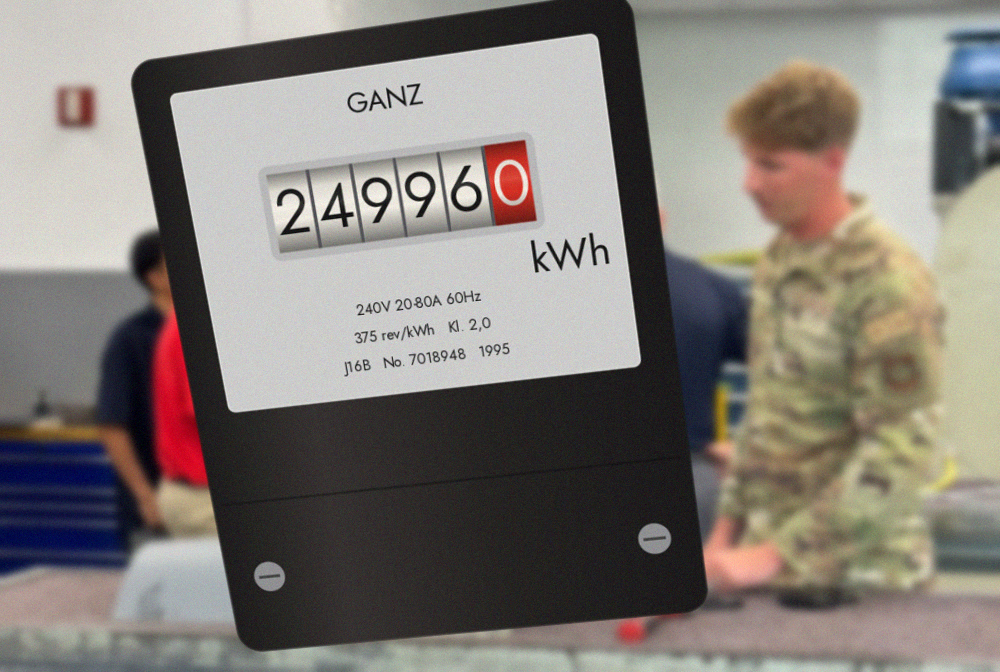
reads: 24996.0
